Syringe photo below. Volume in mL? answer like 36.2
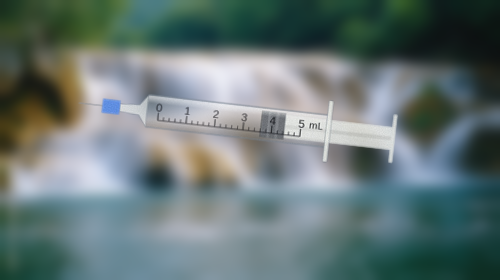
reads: 3.6
